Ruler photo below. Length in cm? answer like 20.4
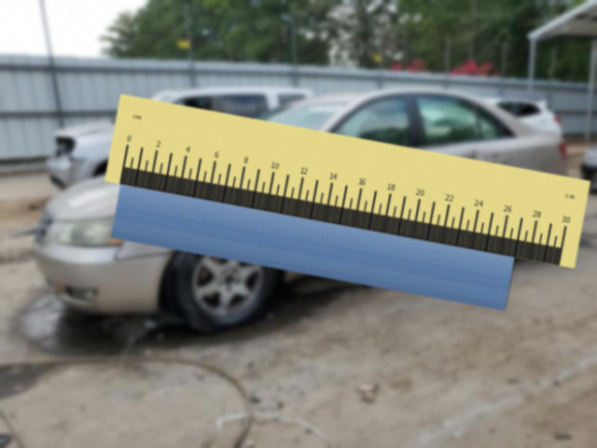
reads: 27
